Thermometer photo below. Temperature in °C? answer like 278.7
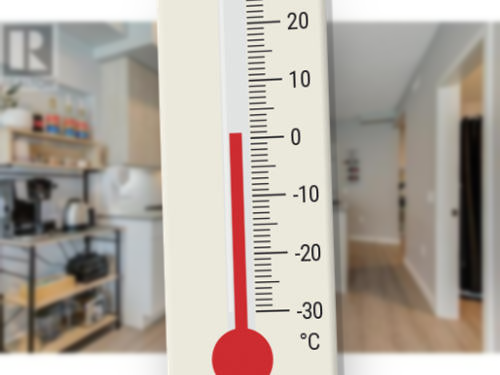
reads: 1
